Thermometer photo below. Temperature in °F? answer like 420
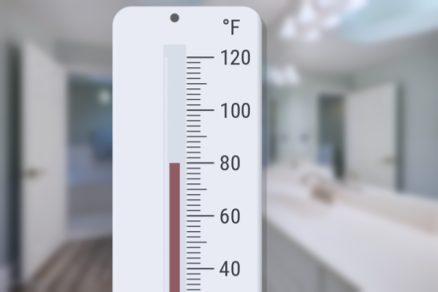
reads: 80
